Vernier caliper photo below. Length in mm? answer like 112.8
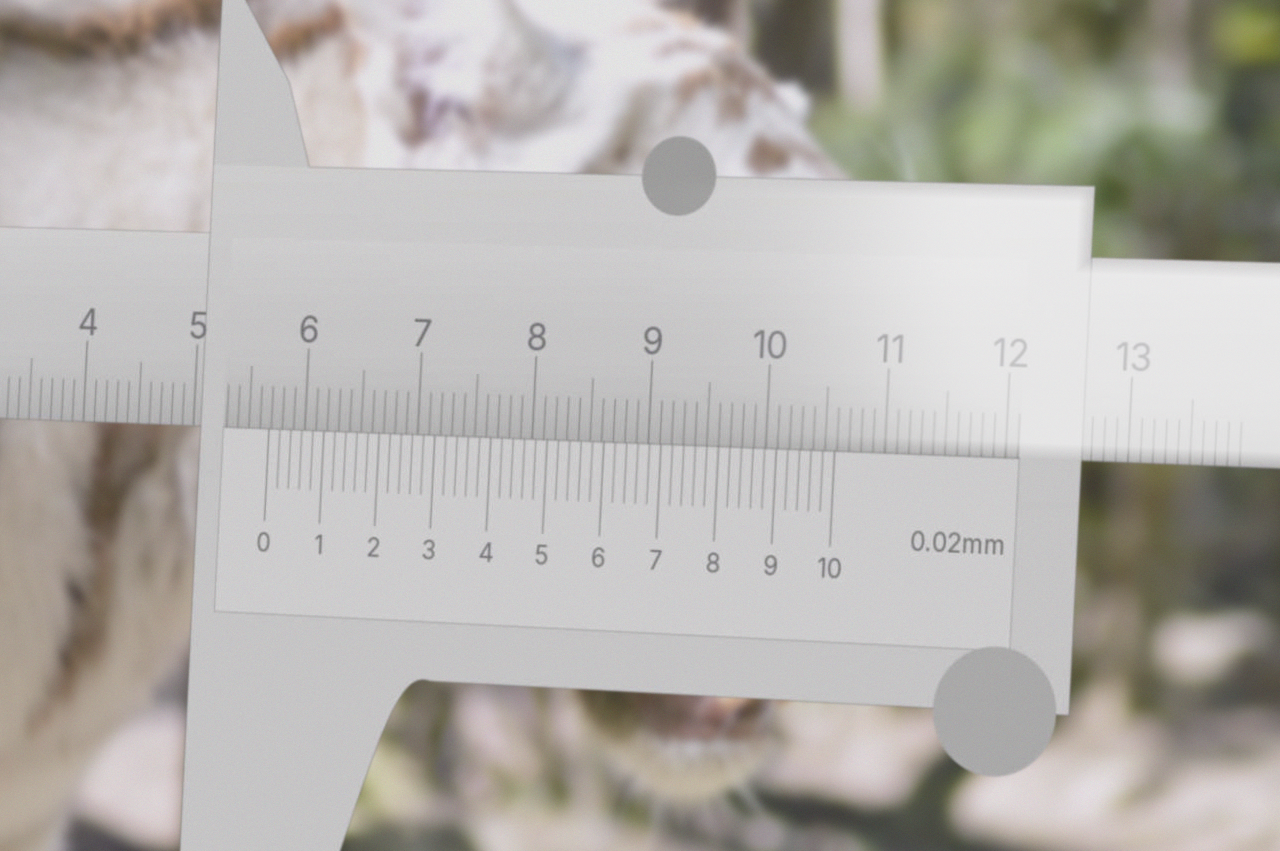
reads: 56.8
